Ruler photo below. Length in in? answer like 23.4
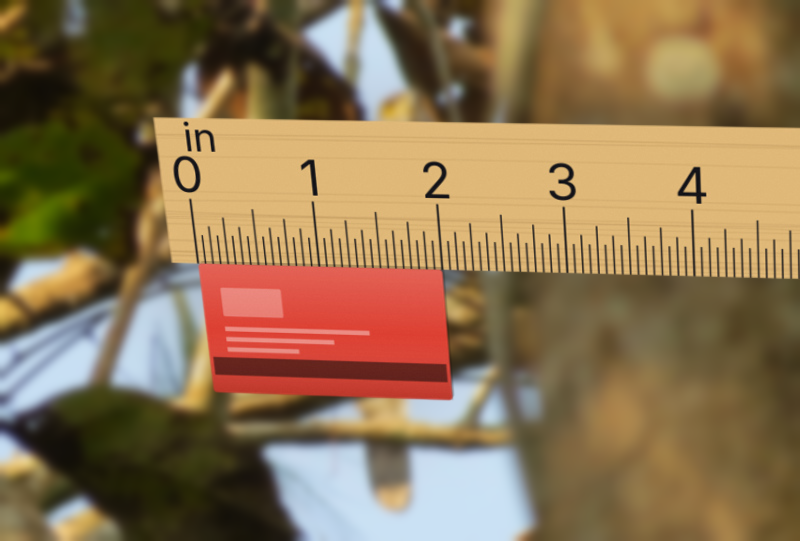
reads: 2
